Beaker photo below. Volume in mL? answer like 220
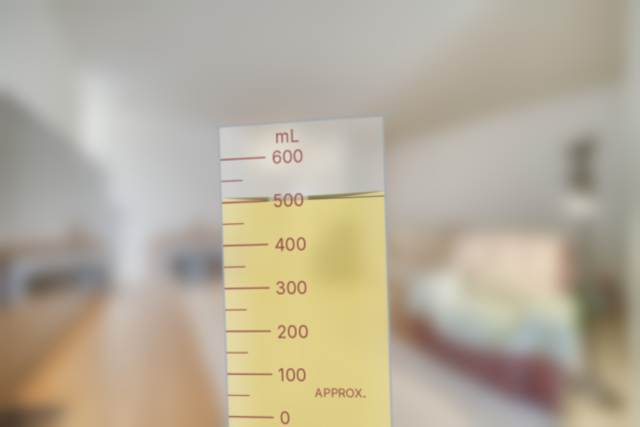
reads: 500
